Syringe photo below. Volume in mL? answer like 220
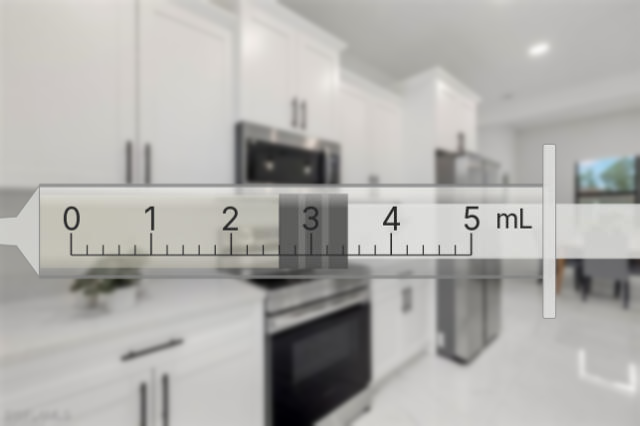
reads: 2.6
